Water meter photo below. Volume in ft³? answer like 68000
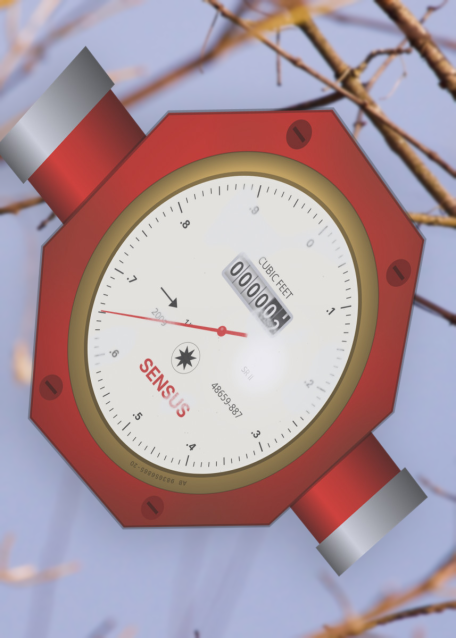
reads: 1.65
